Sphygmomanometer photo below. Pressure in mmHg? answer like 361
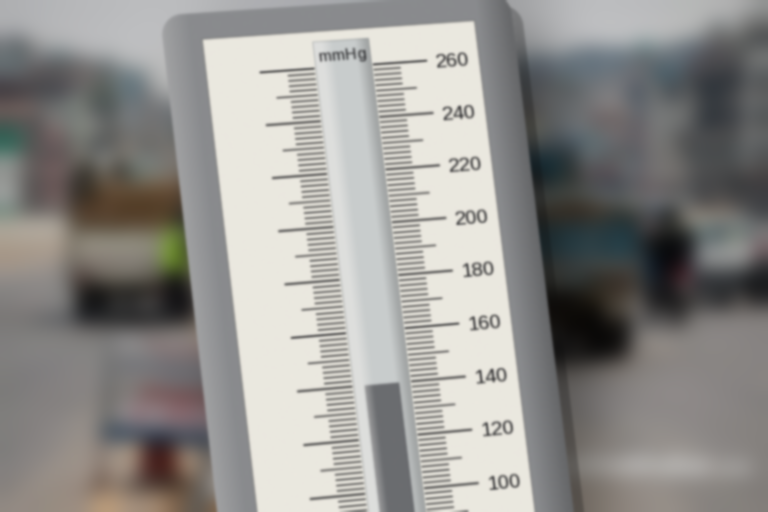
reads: 140
